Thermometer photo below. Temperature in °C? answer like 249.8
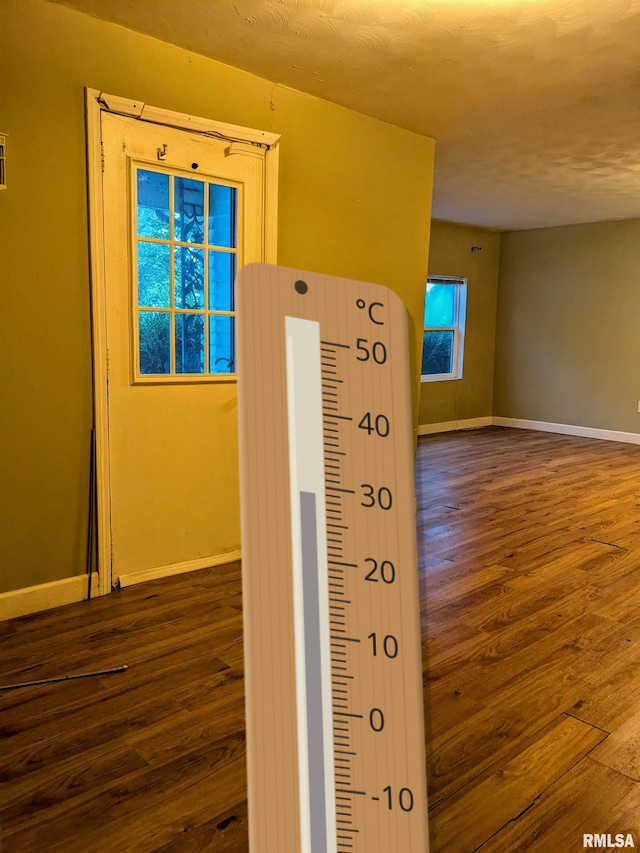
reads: 29
